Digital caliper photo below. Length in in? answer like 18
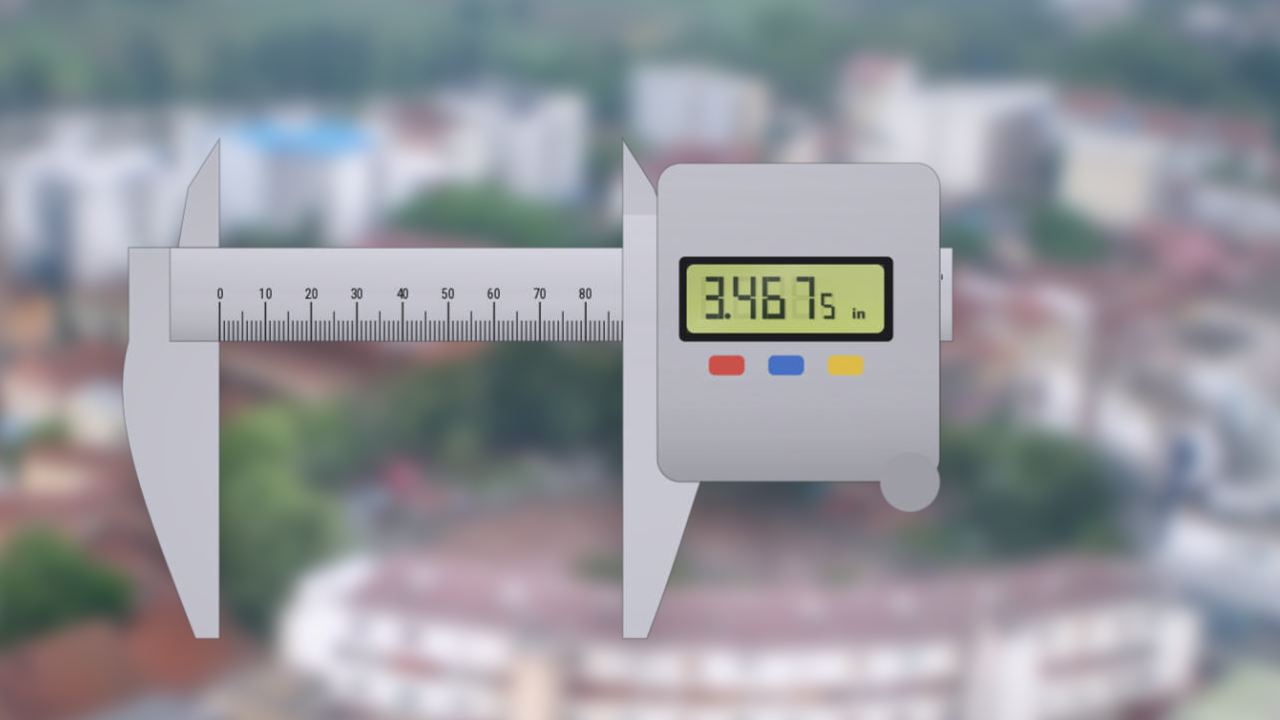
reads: 3.4675
